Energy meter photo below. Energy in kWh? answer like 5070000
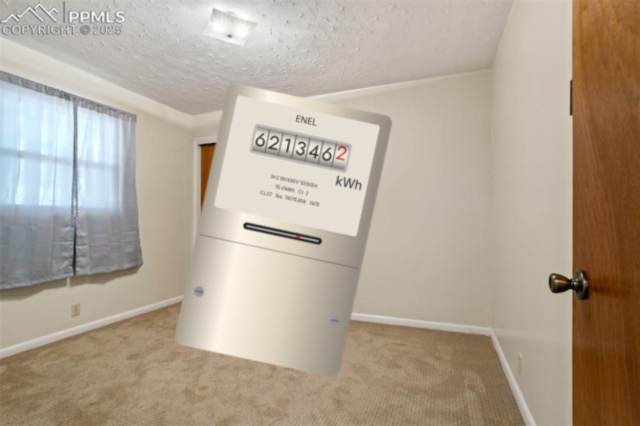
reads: 621346.2
